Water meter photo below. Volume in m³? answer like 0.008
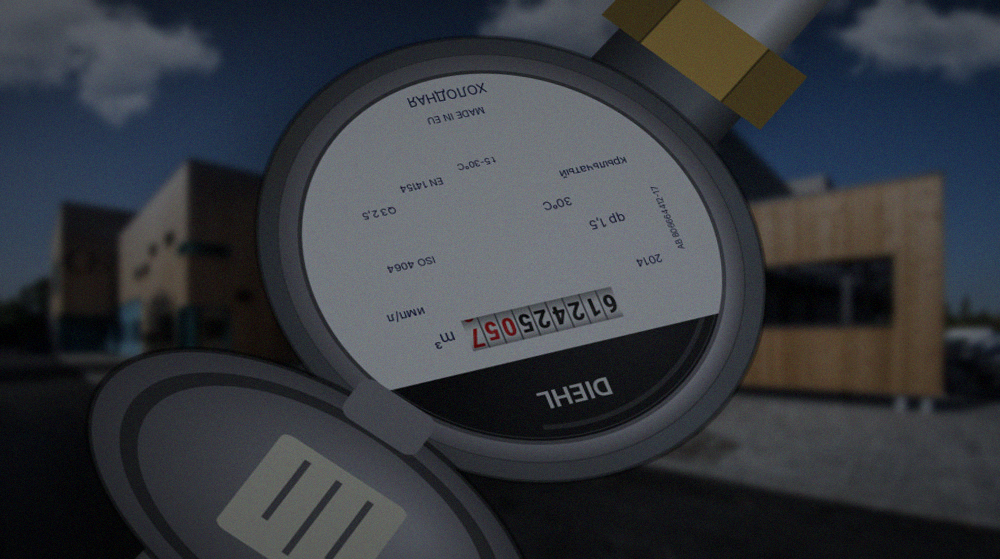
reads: 612425.057
